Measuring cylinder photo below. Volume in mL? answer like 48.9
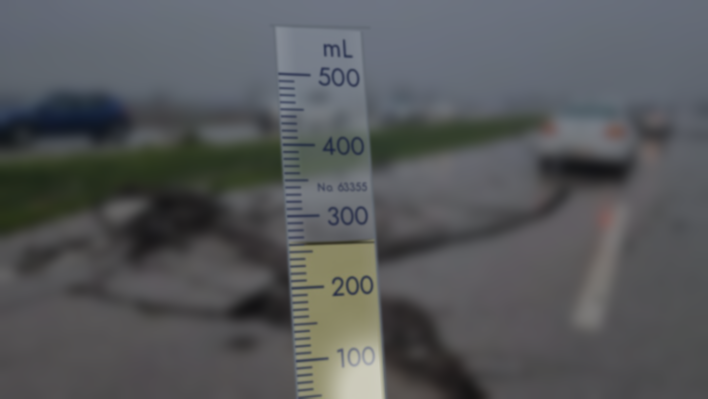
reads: 260
